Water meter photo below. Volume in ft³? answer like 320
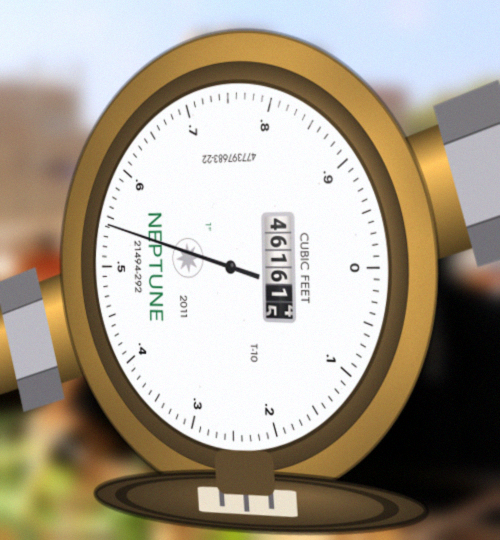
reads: 461614.54
